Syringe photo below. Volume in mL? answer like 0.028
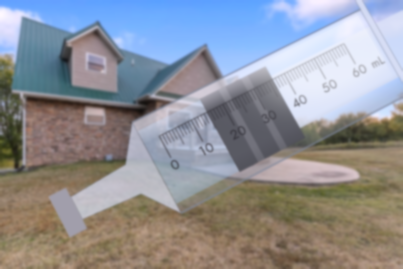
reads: 15
